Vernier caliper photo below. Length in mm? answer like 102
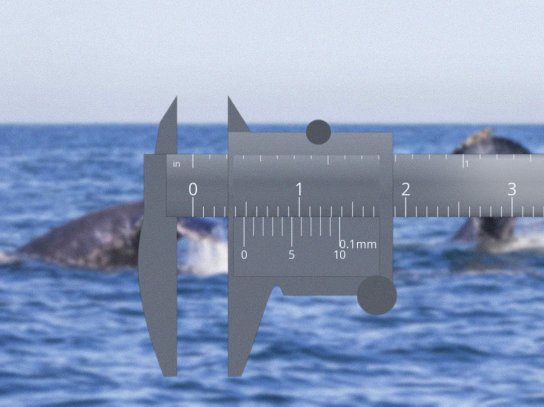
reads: 4.8
